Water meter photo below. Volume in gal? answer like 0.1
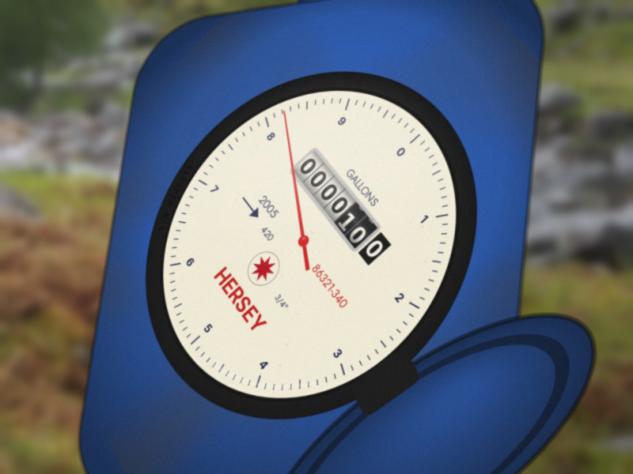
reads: 98.2
